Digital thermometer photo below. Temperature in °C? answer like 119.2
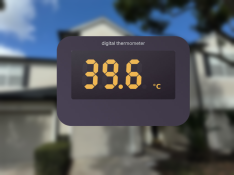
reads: 39.6
